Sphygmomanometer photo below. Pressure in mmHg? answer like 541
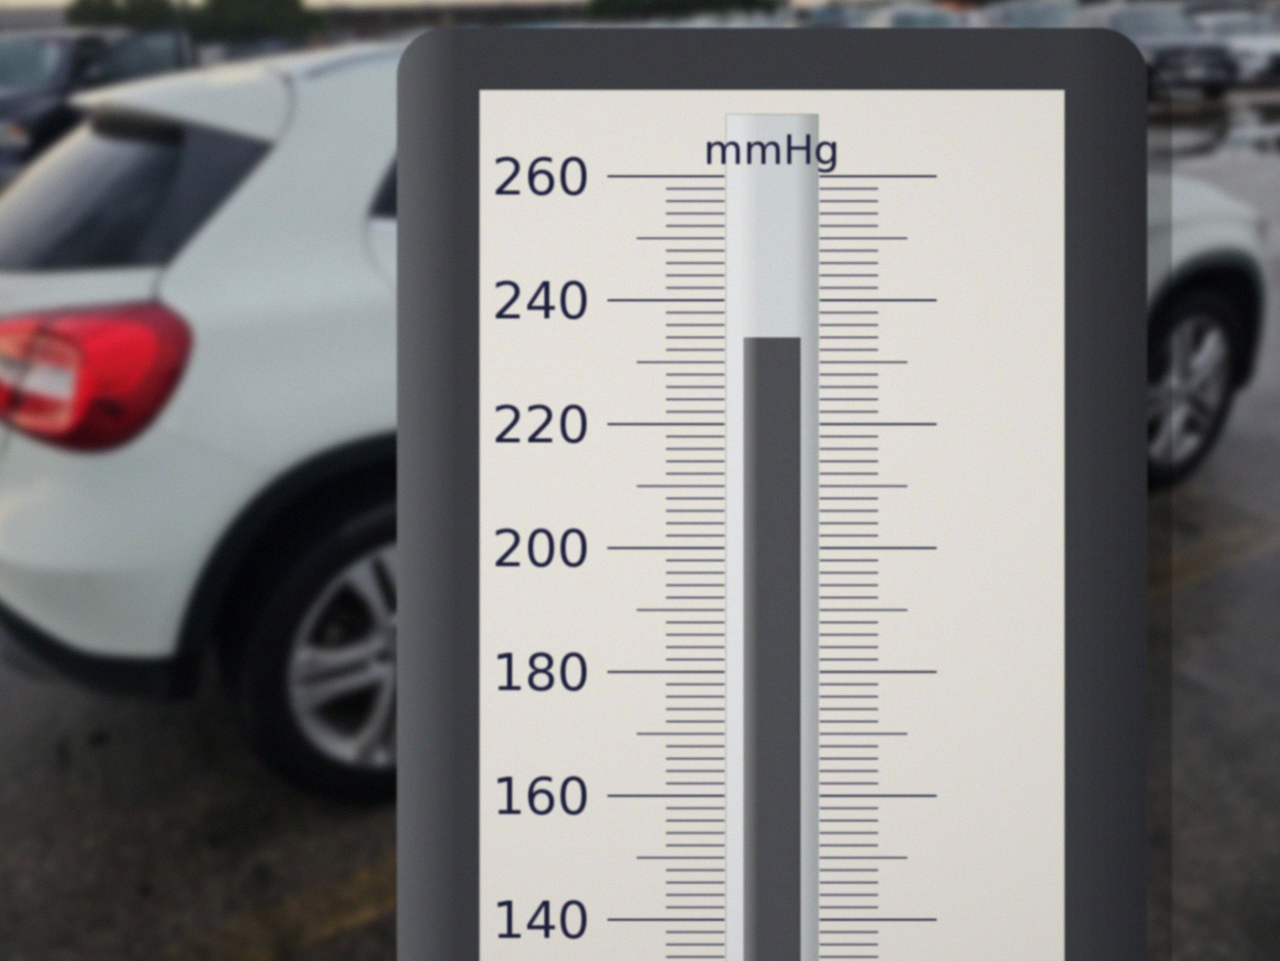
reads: 234
